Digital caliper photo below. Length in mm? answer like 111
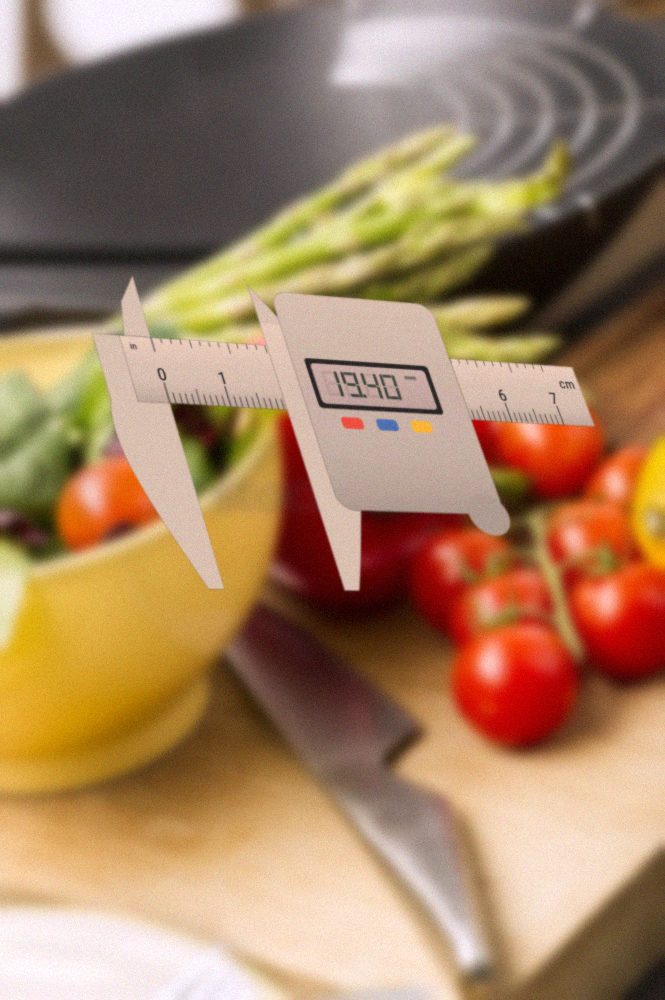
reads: 19.40
